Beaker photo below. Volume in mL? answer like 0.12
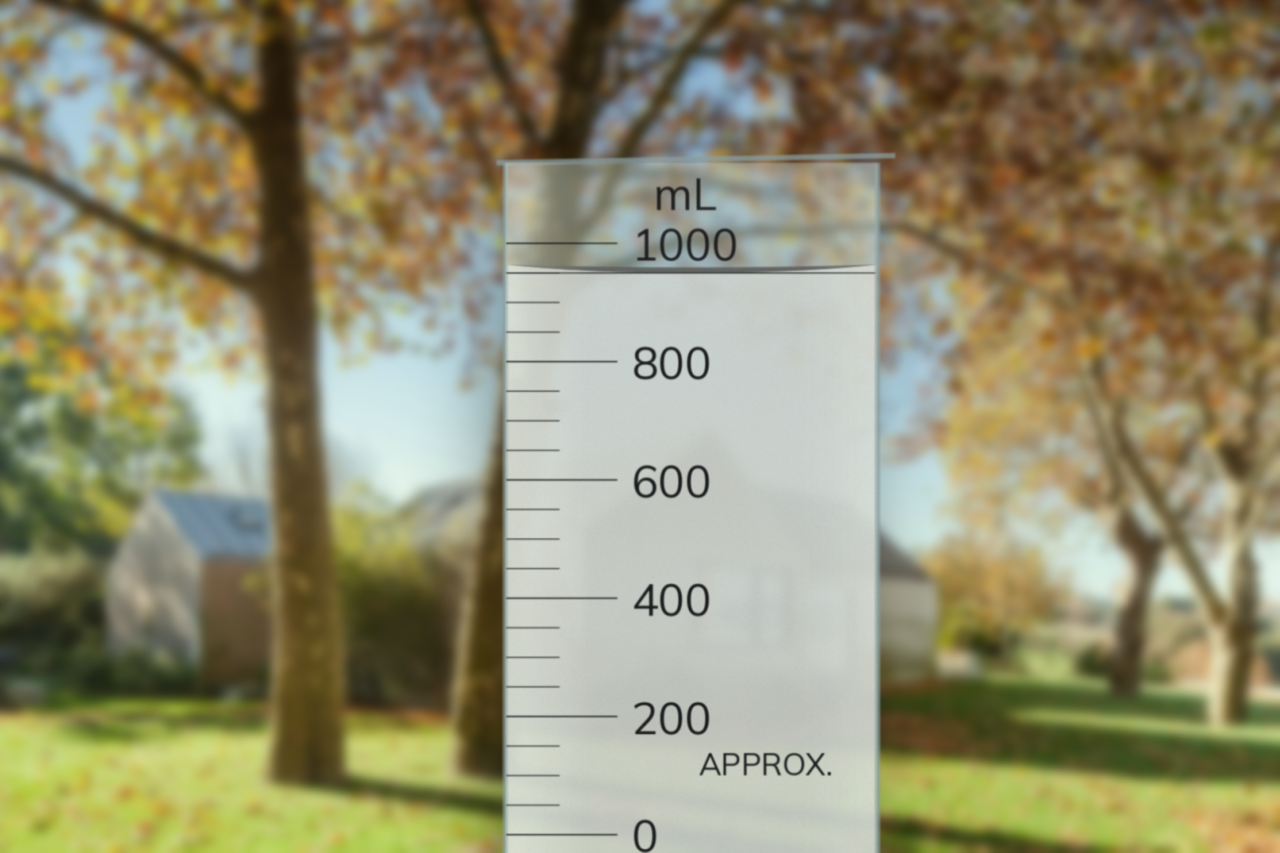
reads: 950
